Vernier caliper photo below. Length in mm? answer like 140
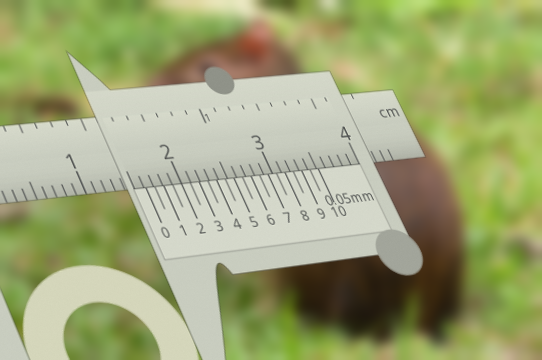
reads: 16.2
